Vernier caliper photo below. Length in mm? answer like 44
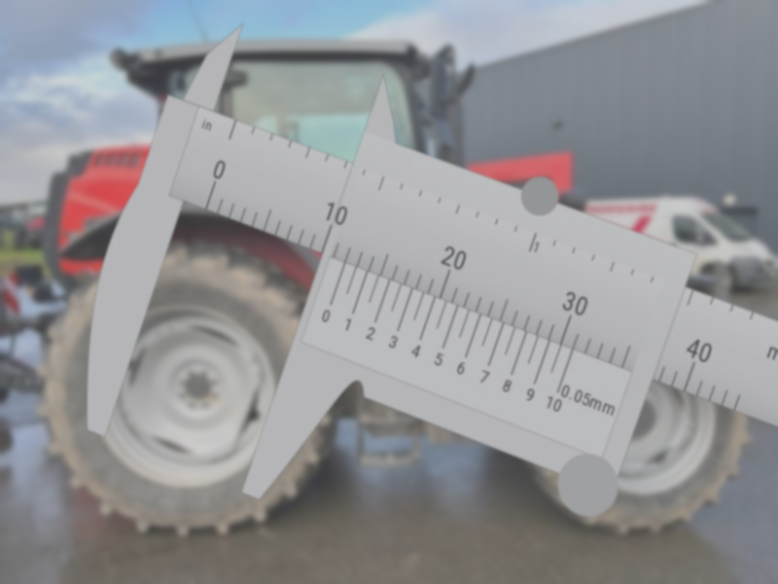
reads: 12.0
